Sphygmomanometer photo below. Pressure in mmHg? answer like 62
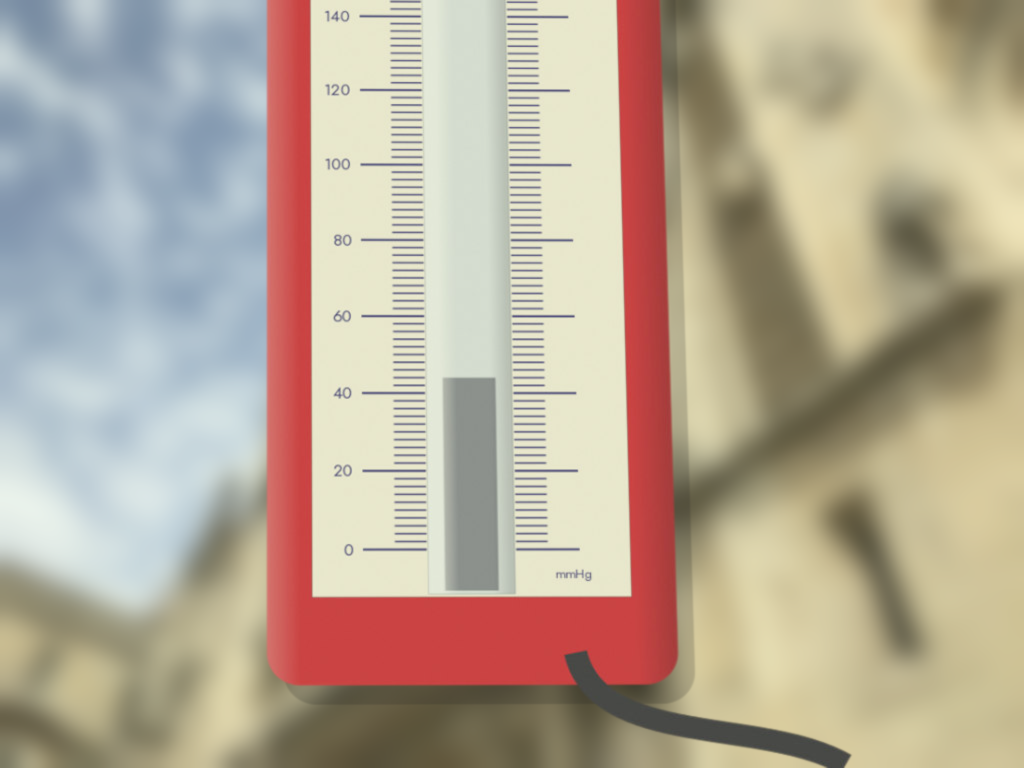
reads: 44
